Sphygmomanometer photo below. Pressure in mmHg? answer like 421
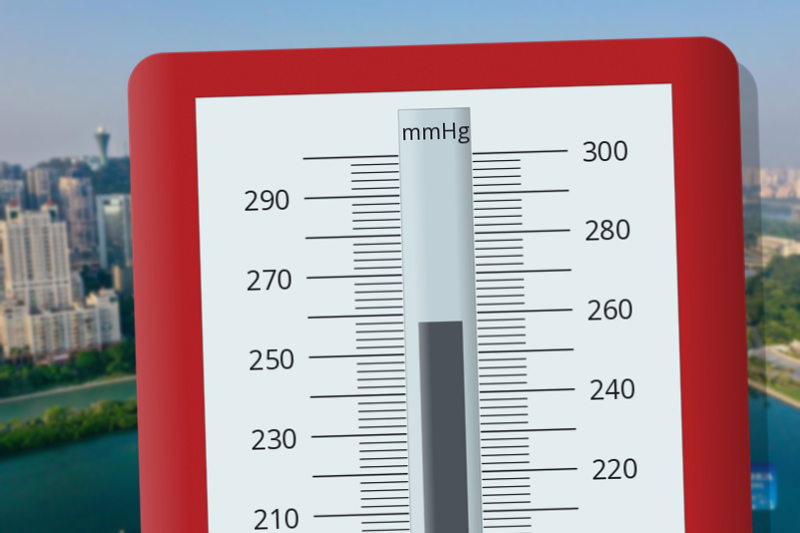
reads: 258
